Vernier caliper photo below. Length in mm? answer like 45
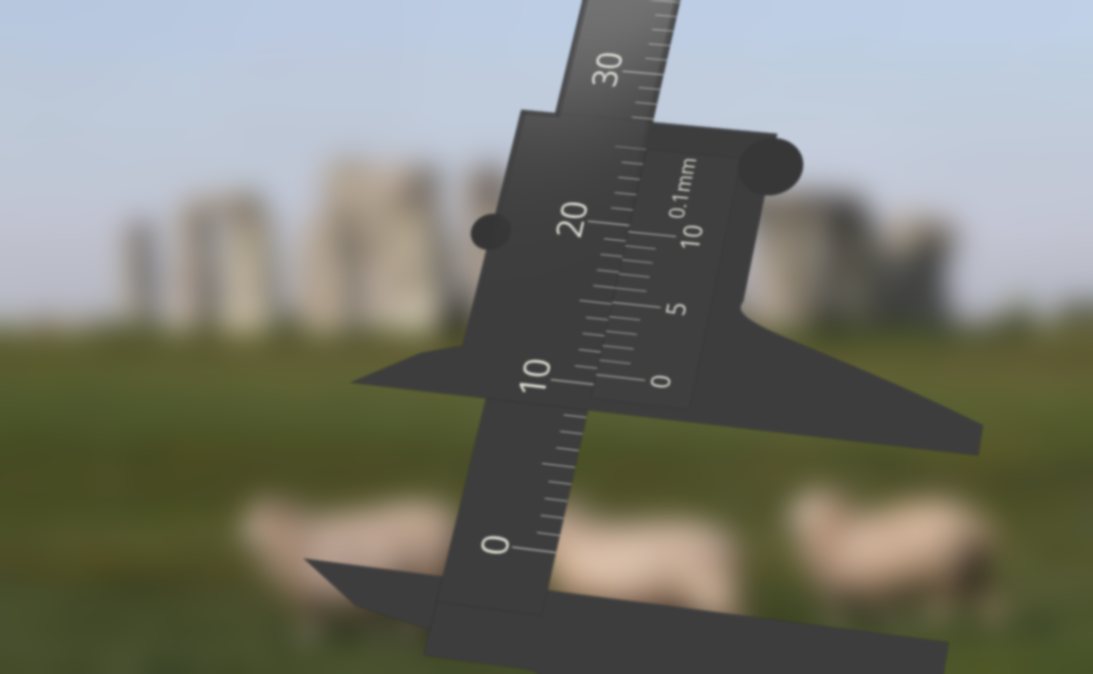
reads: 10.6
